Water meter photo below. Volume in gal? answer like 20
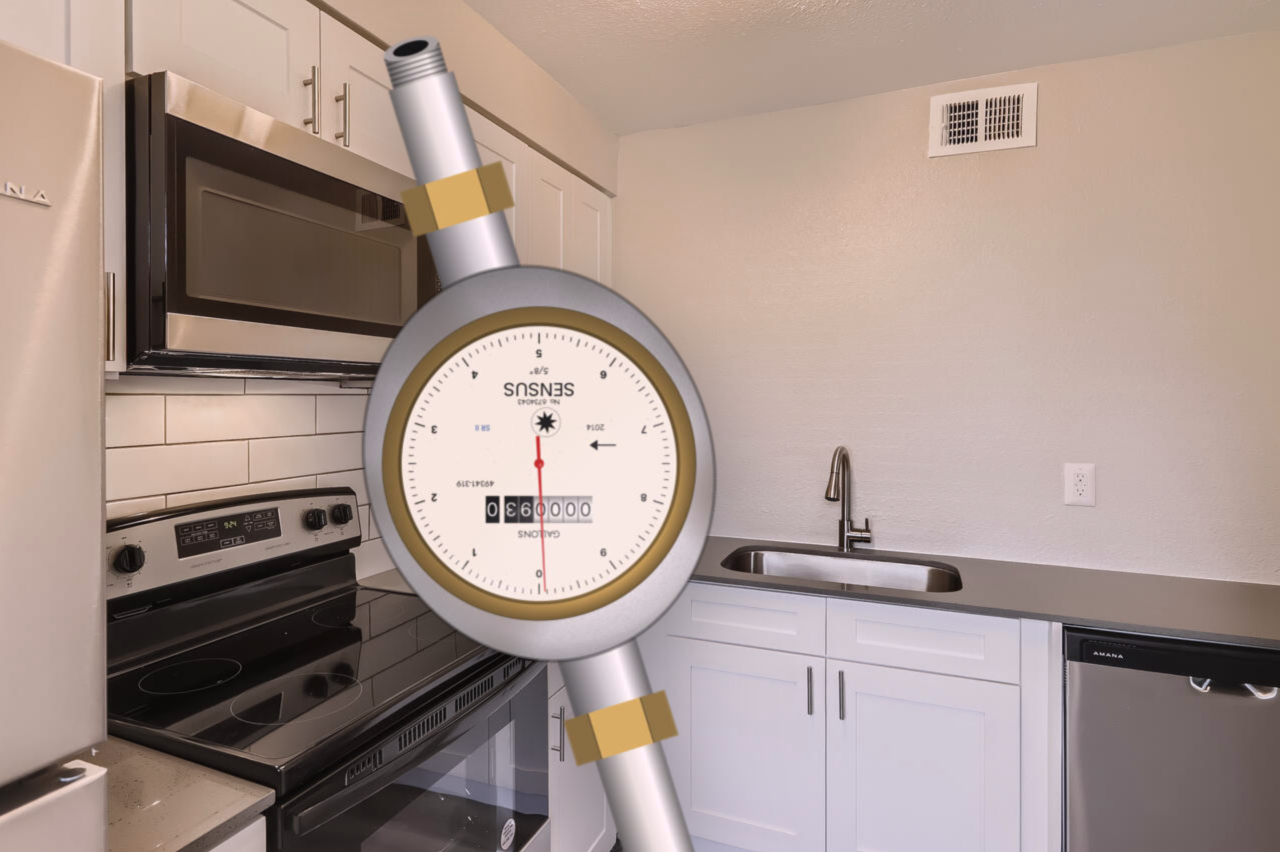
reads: 929.9
